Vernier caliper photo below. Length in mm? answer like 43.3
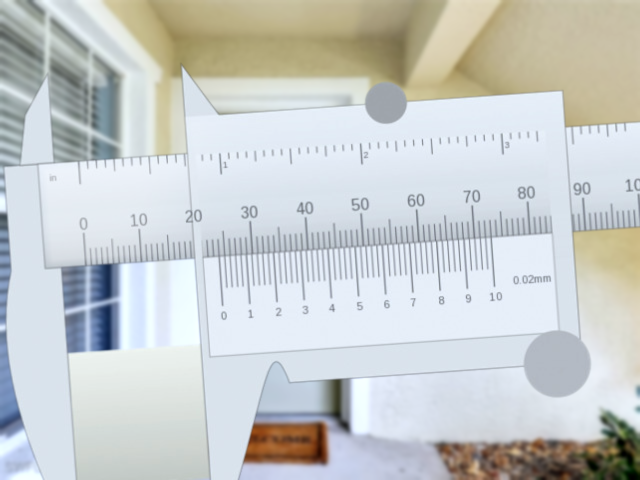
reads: 24.0
